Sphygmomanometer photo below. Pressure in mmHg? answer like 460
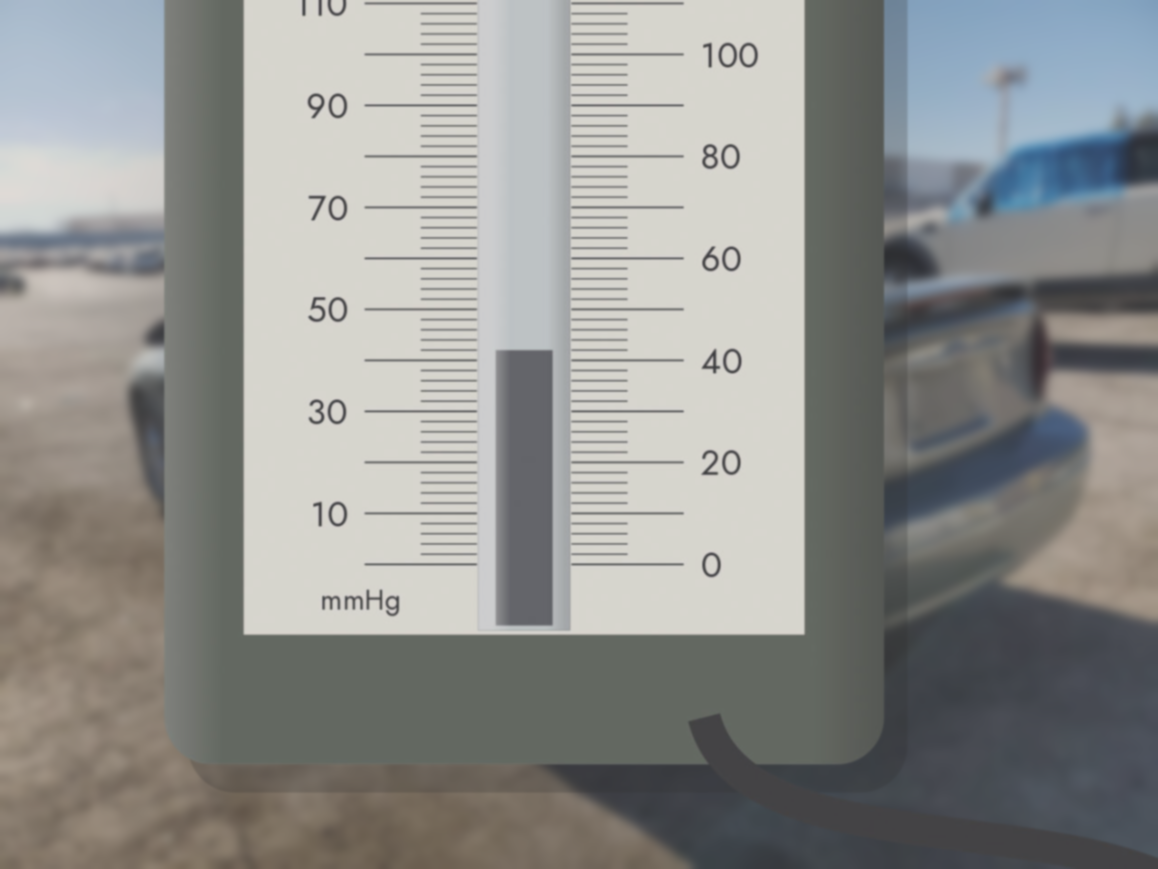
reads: 42
